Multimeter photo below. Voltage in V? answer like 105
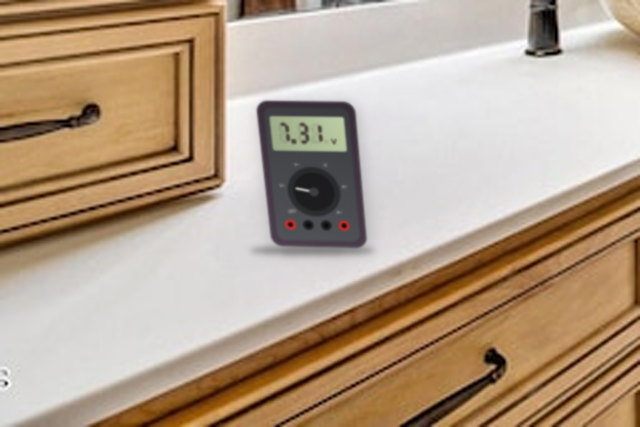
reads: 7.31
